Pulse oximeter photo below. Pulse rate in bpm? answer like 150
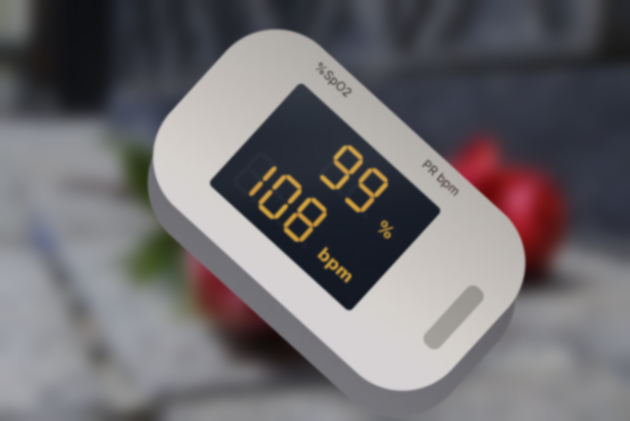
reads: 108
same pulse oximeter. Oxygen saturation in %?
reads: 99
